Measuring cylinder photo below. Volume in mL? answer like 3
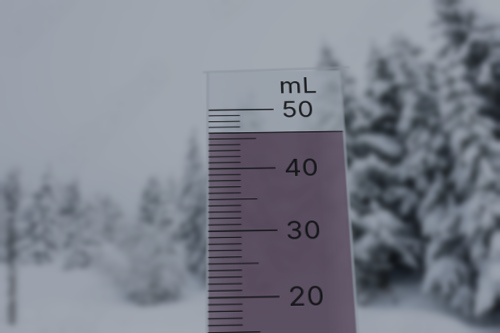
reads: 46
